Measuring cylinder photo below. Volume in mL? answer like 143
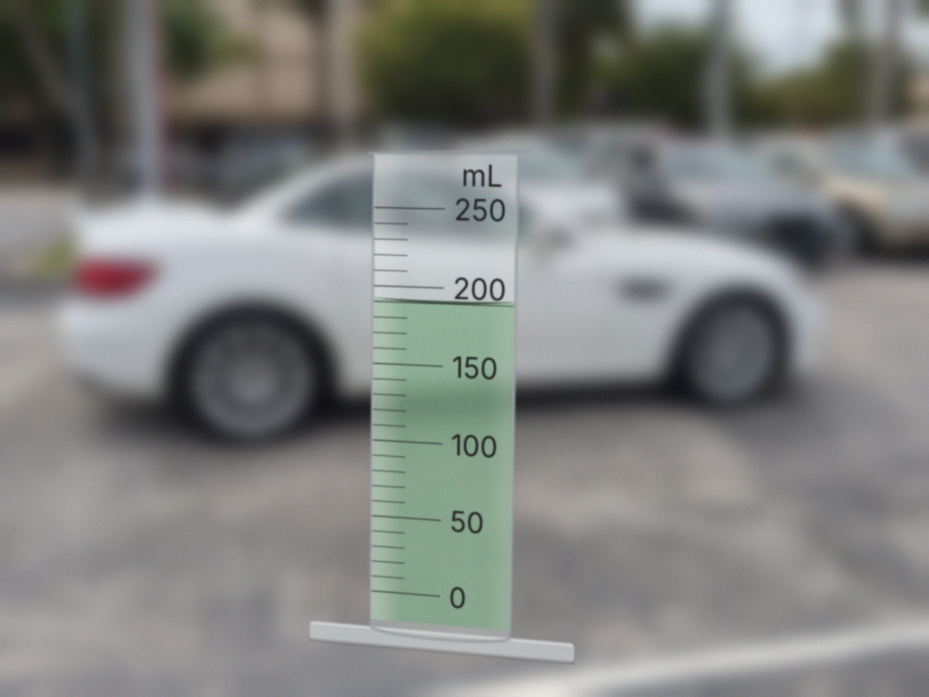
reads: 190
